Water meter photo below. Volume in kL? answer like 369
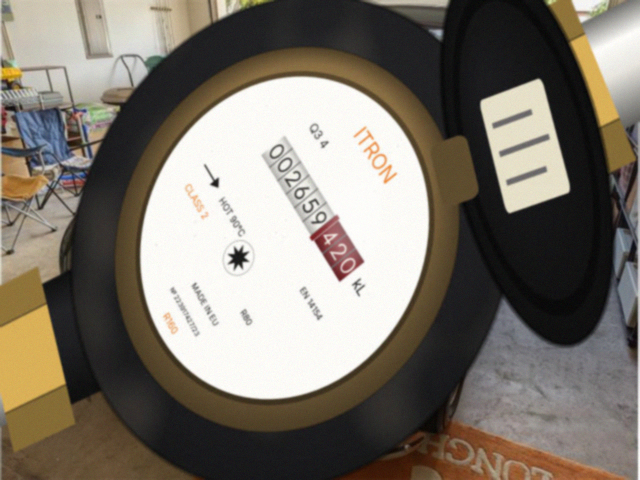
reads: 2659.420
